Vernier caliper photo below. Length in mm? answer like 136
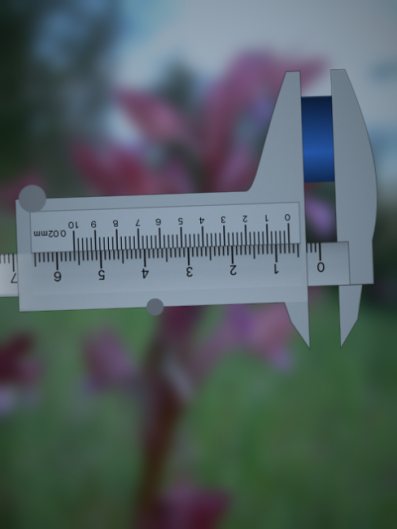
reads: 7.0
